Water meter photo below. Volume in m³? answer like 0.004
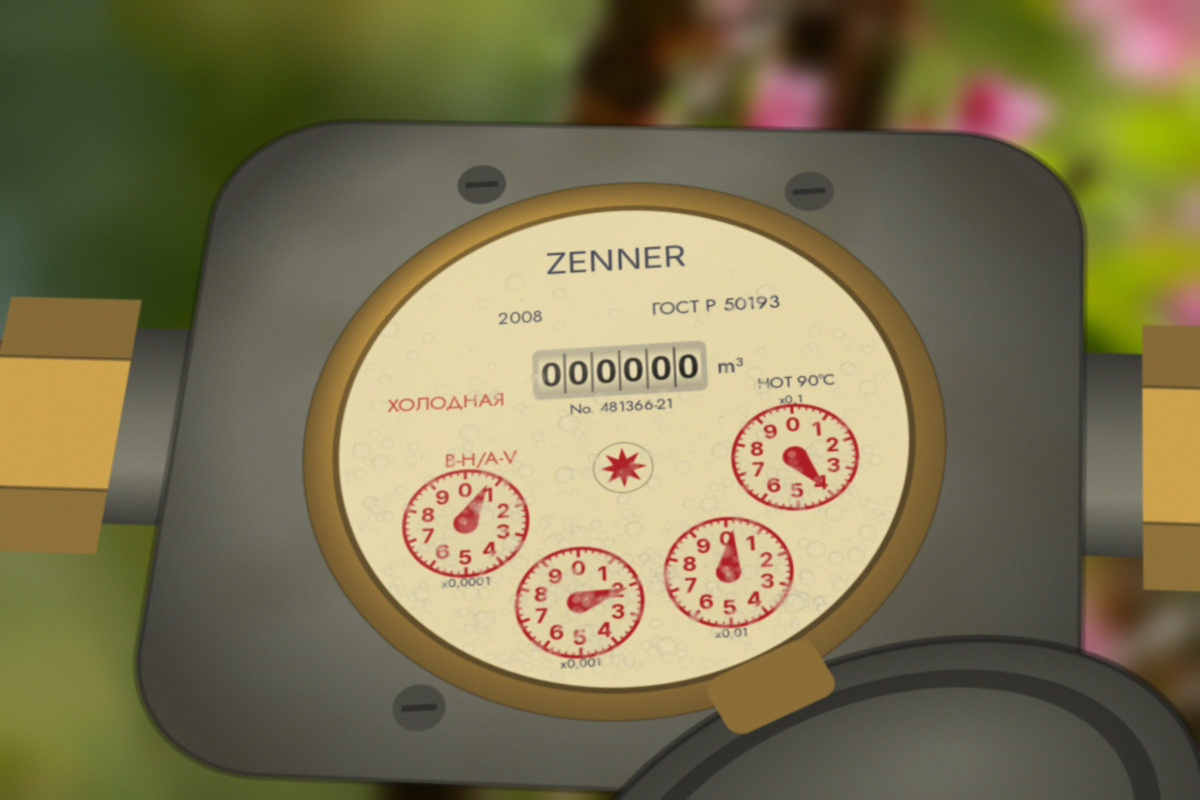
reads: 0.4020
